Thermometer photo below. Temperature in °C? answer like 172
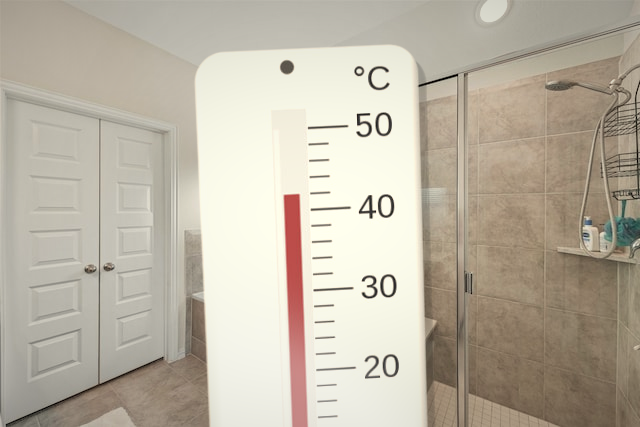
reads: 42
